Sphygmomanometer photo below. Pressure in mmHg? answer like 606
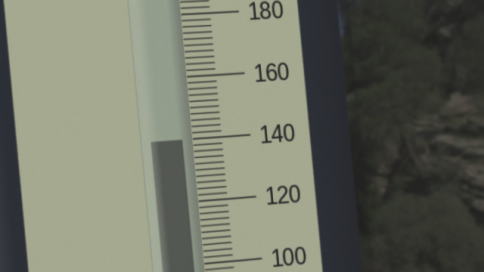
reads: 140
